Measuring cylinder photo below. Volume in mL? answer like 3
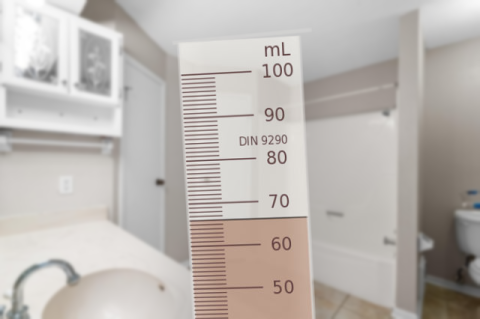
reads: 66
